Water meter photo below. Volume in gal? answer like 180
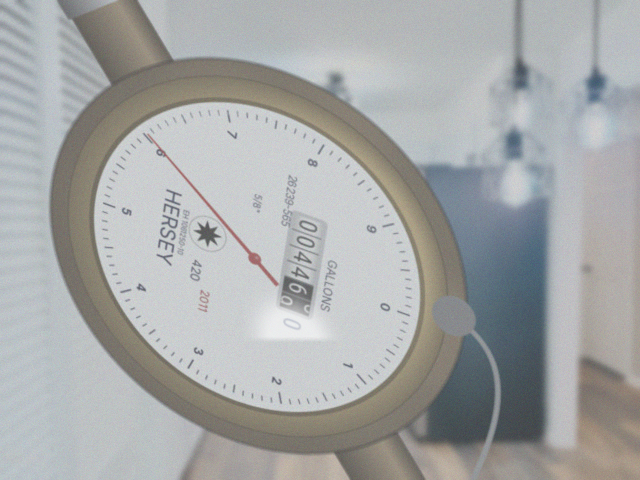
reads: 44686.0
